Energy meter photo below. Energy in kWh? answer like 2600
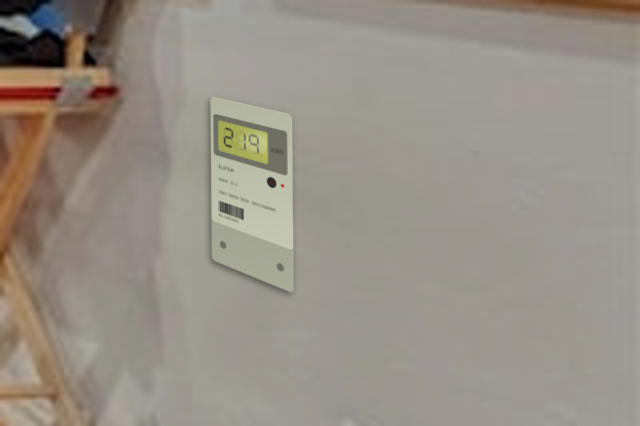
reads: 219
